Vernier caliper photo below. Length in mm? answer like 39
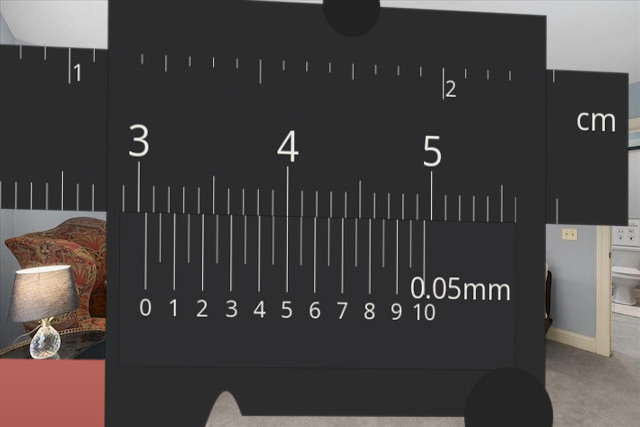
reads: 30.5
